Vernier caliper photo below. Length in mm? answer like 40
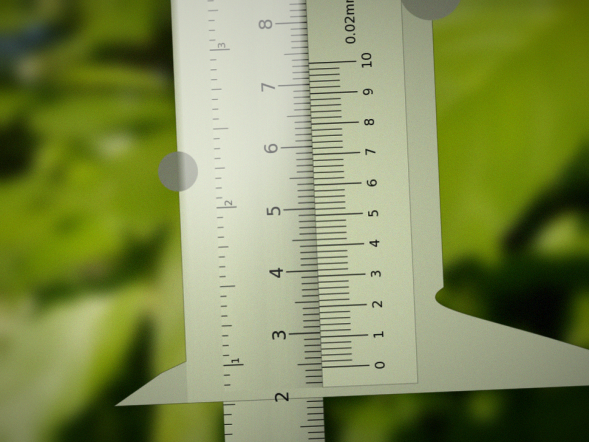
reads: 24.4
